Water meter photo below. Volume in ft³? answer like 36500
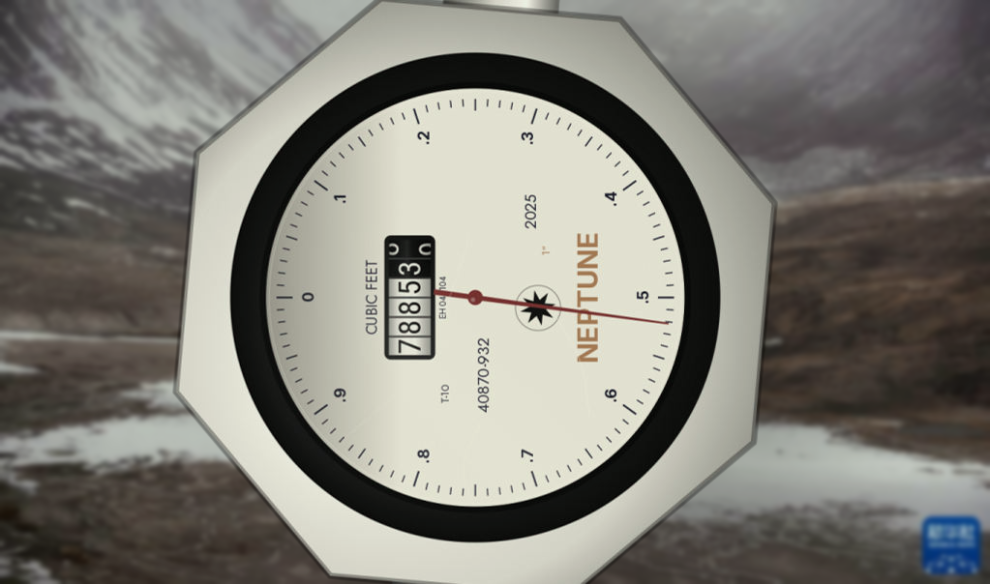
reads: 788538.52
